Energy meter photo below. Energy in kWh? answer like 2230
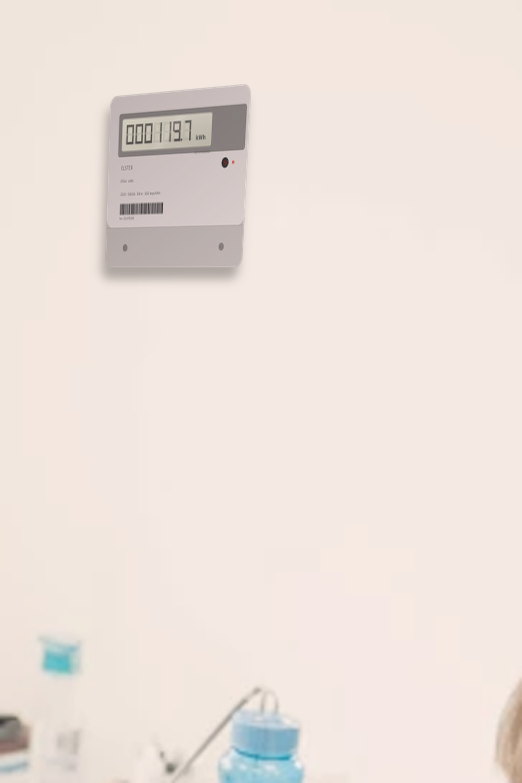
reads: 119.7
